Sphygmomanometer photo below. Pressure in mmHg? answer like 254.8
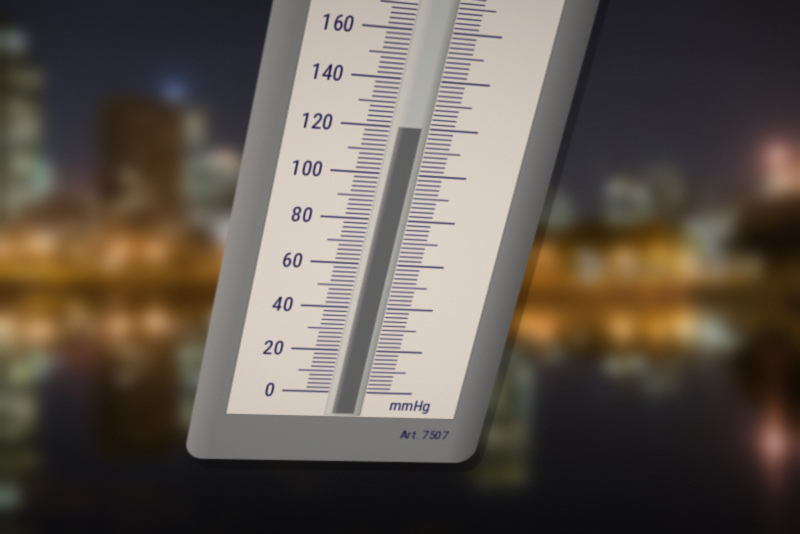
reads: 120
